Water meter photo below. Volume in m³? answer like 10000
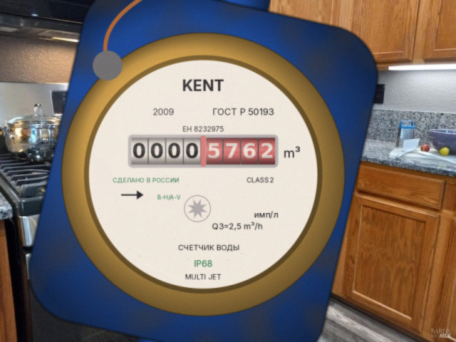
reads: 0.5762
